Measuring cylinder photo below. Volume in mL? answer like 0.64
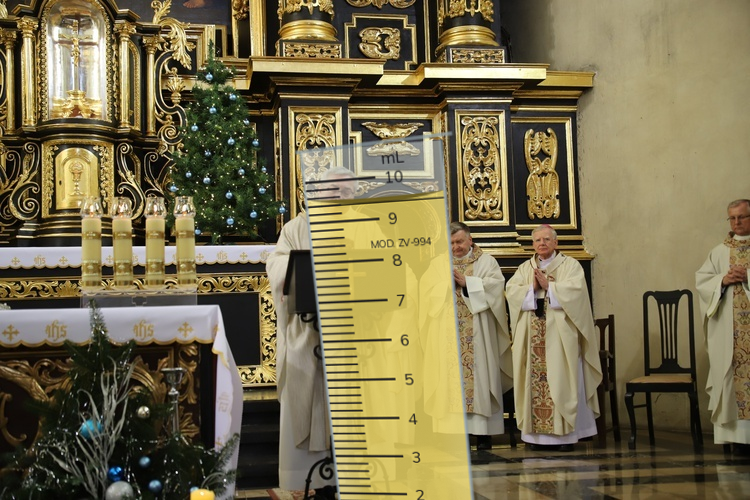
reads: 9.4
